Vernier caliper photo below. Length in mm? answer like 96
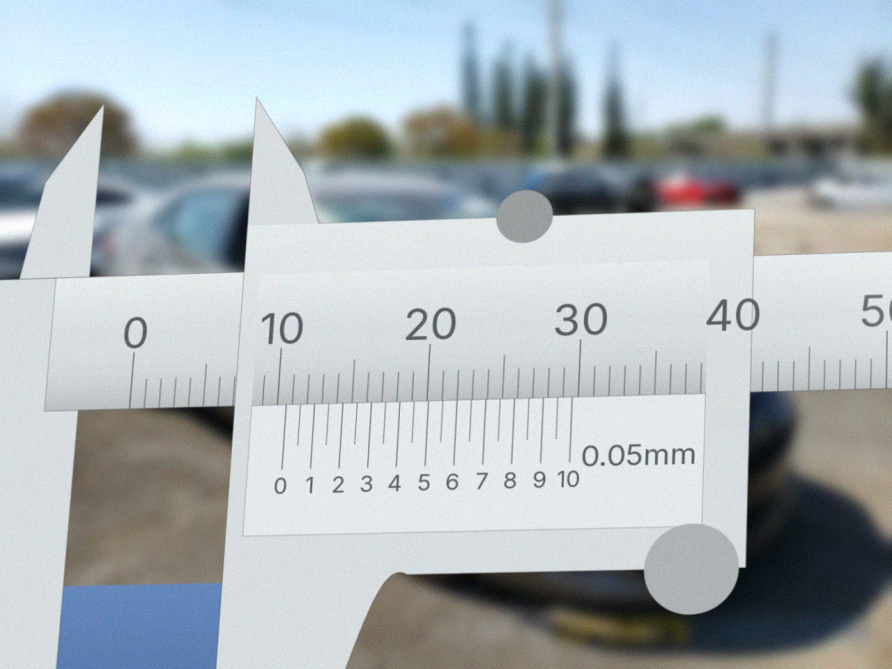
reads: 10.6
